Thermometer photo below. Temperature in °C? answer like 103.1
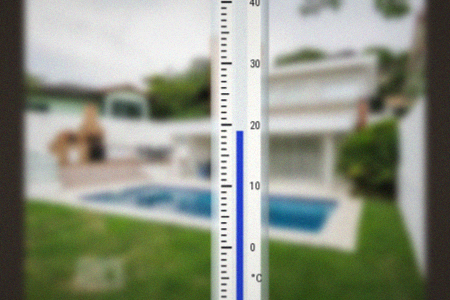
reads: 19
